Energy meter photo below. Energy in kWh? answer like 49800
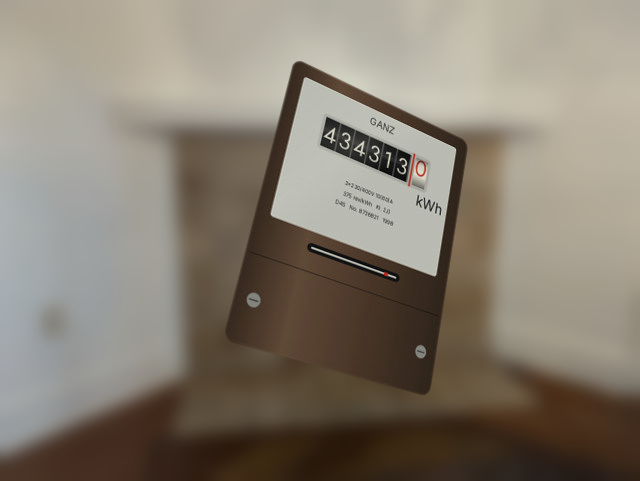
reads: 434313.0
